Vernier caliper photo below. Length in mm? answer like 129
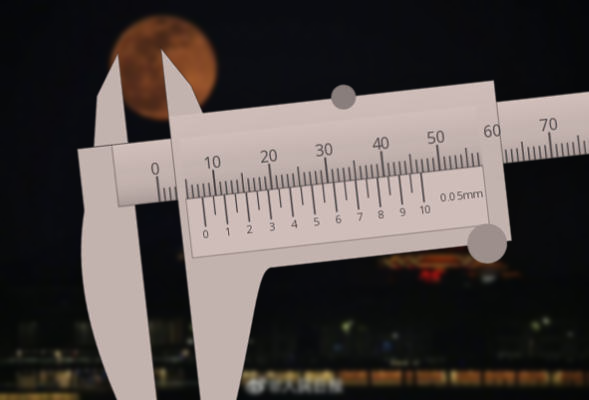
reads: 7.6
